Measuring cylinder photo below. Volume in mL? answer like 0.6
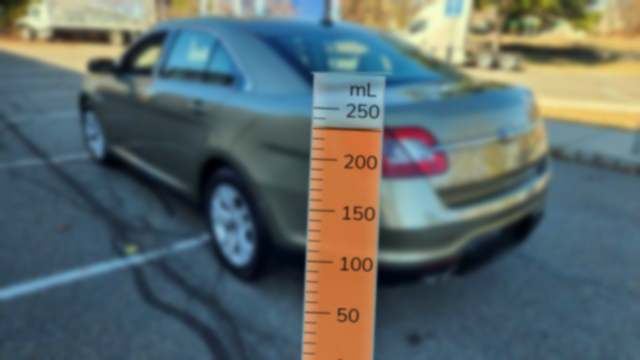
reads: 230
